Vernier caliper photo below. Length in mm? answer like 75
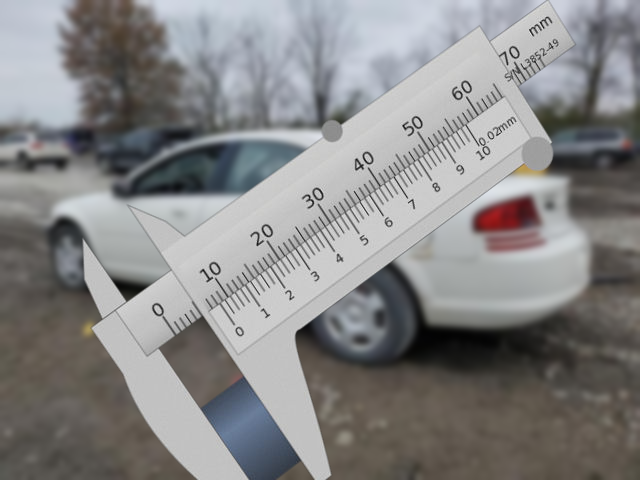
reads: 8.4
